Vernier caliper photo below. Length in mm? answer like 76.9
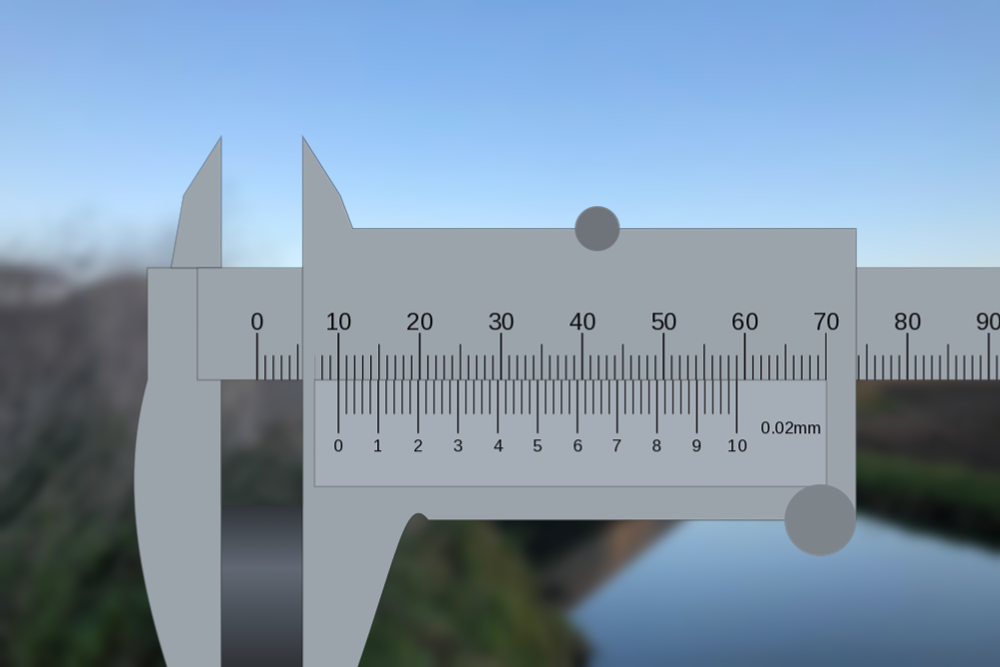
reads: 10.0
